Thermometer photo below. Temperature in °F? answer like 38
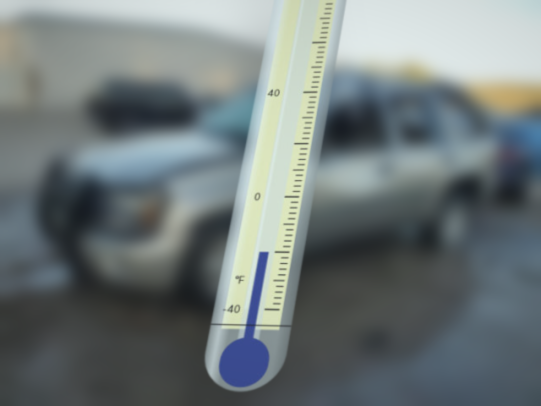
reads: -20
